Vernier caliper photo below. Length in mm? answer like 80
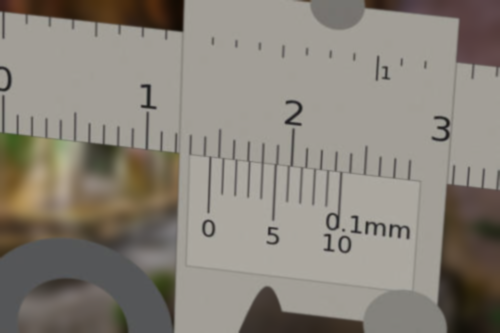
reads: 14.4
